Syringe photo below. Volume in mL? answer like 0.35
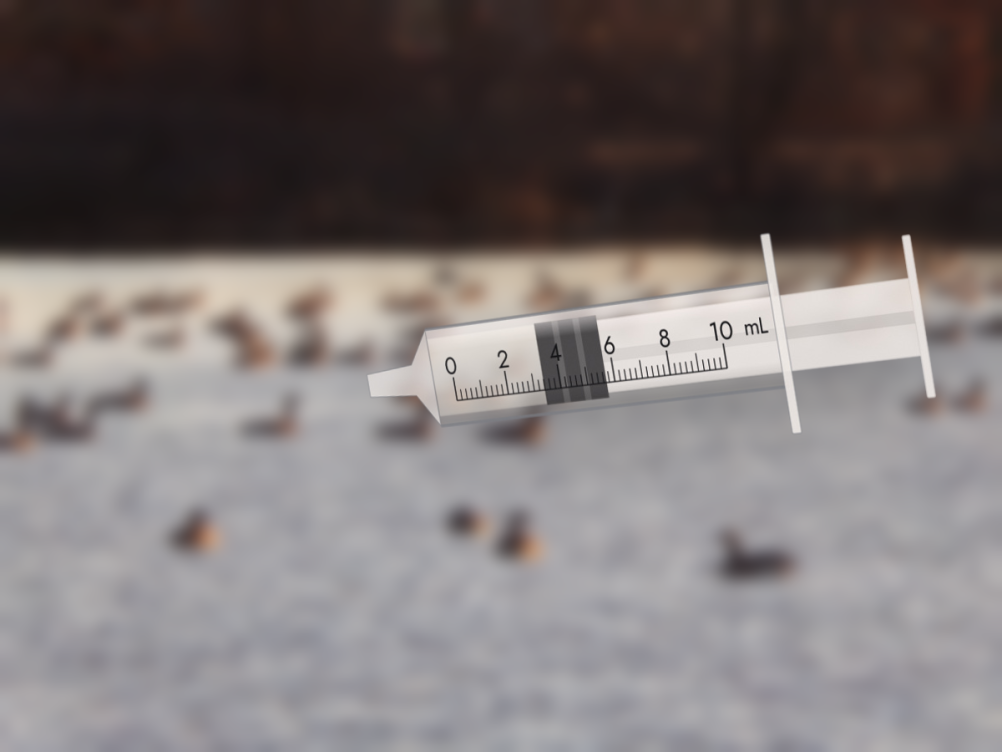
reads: 3.4
